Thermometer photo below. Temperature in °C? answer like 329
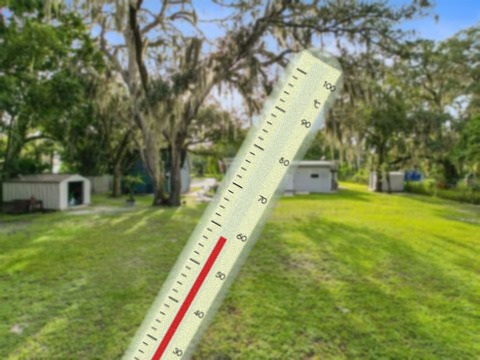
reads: 58
